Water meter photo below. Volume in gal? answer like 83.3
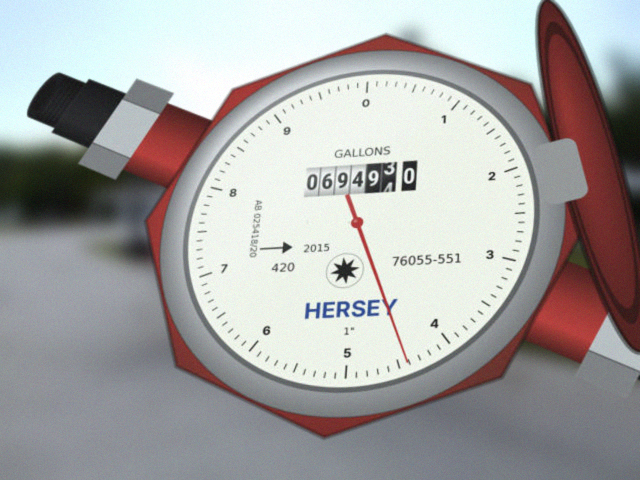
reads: 694934.4
